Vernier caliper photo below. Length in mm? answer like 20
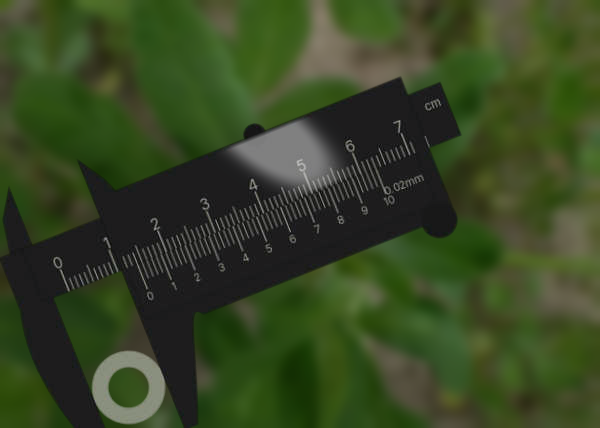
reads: 14.0
